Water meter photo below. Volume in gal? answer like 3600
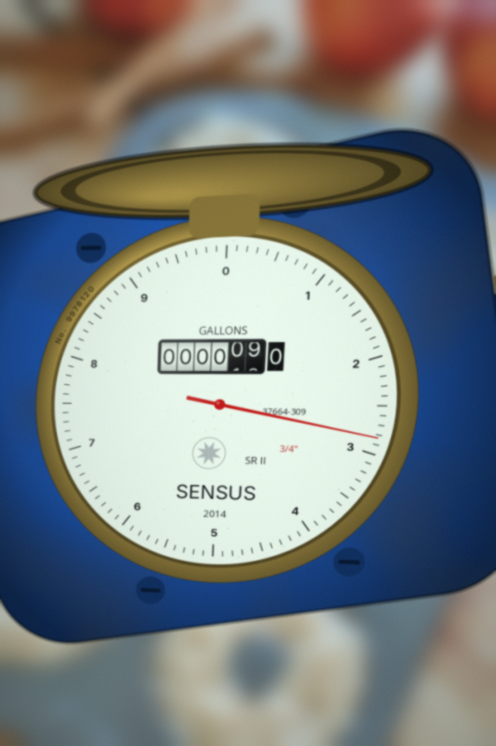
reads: 92.8
